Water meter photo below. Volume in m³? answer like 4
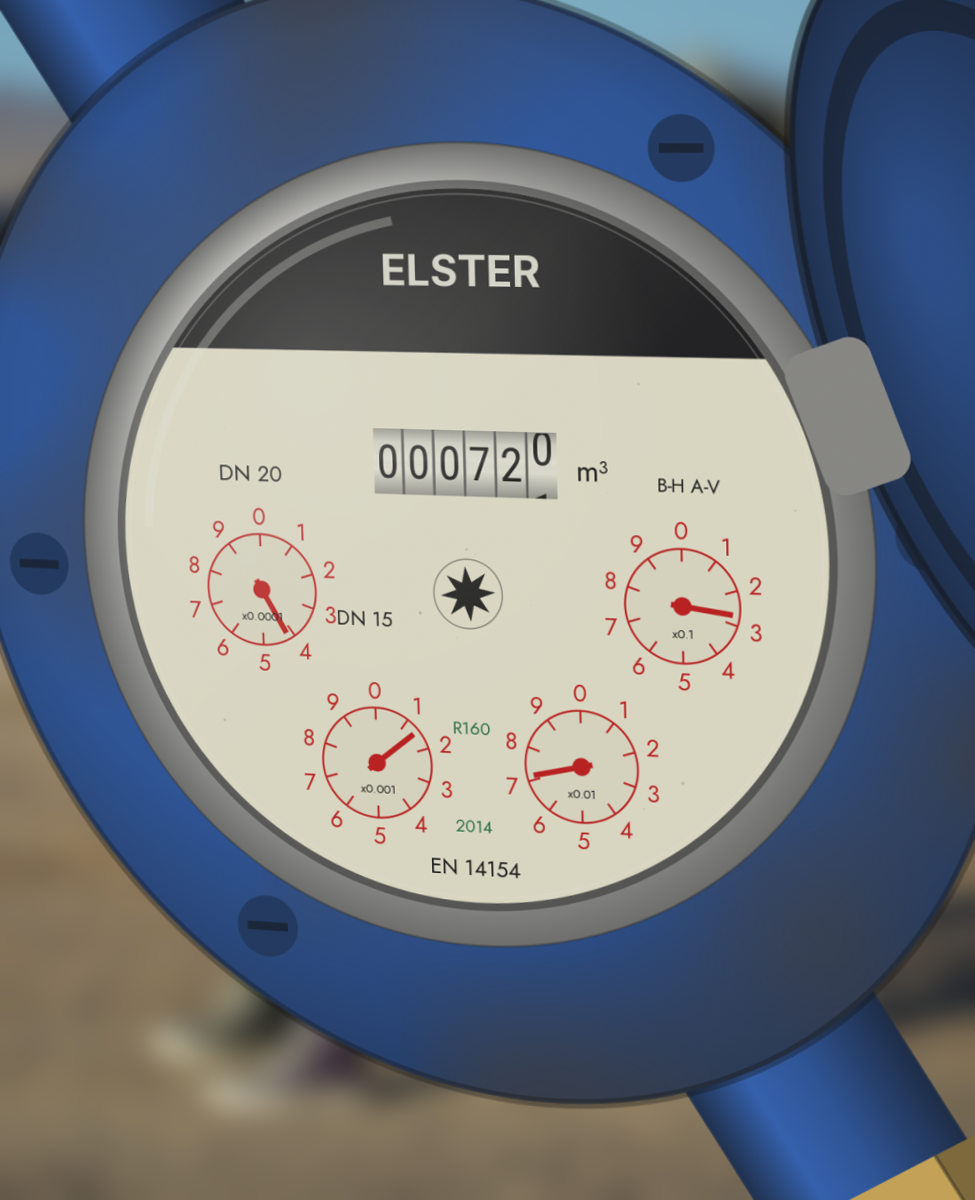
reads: 720.2714
